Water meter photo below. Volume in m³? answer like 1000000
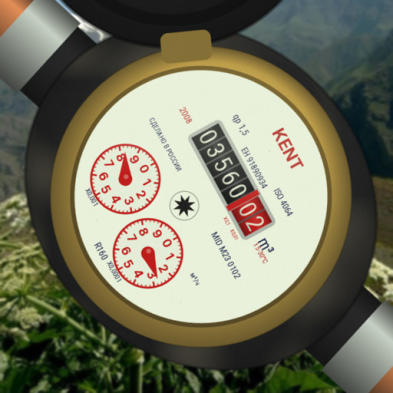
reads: 3560.0282
